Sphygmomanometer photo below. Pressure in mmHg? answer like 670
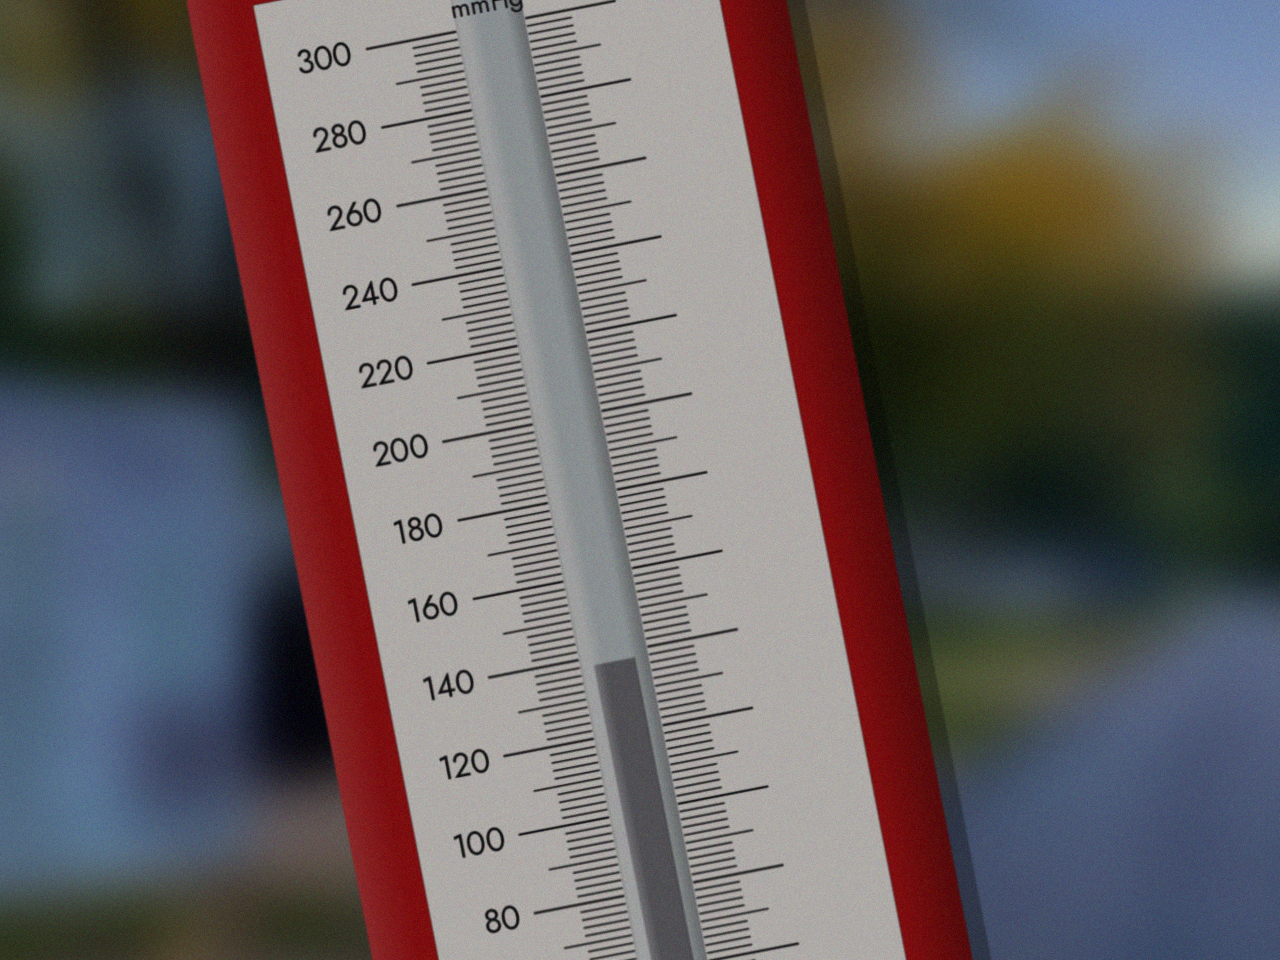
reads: 138
